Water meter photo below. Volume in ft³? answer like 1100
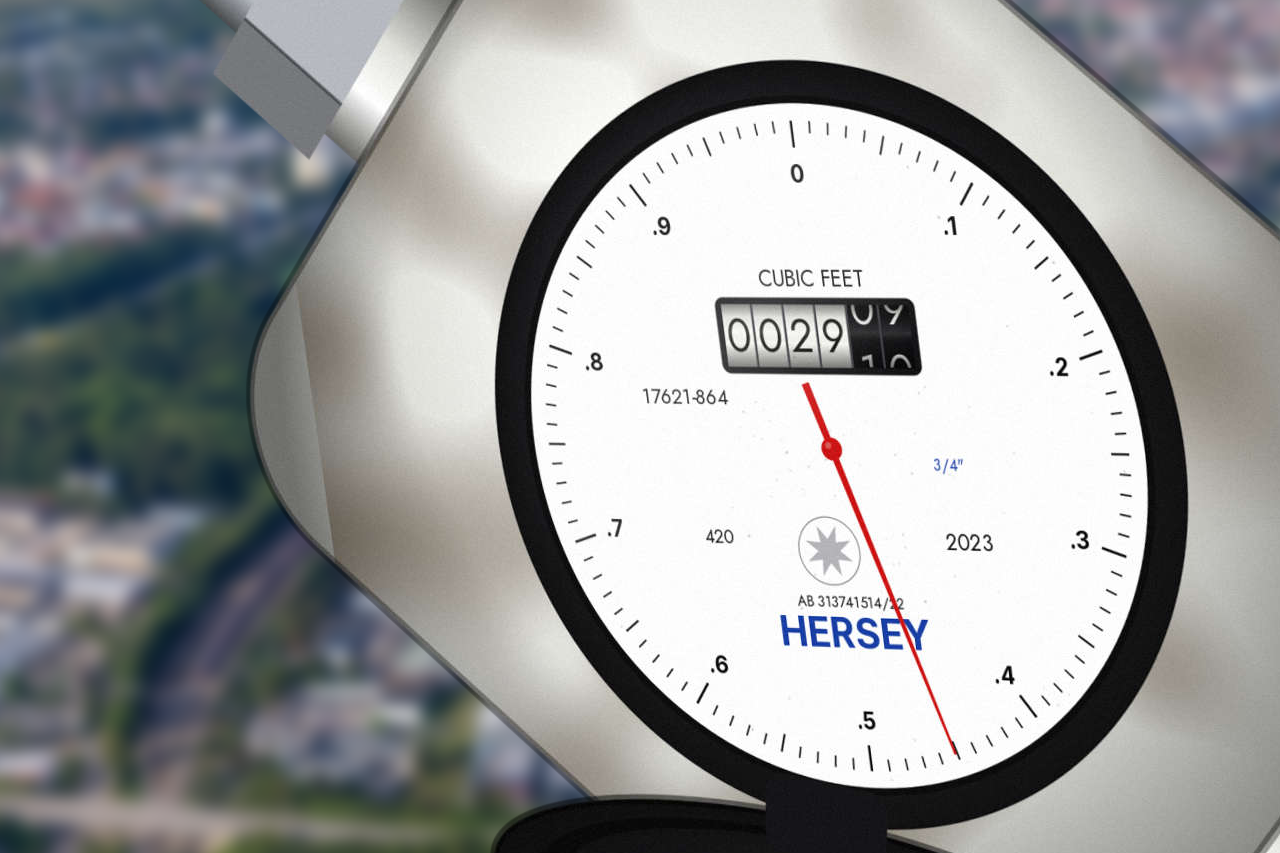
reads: 2909.45
